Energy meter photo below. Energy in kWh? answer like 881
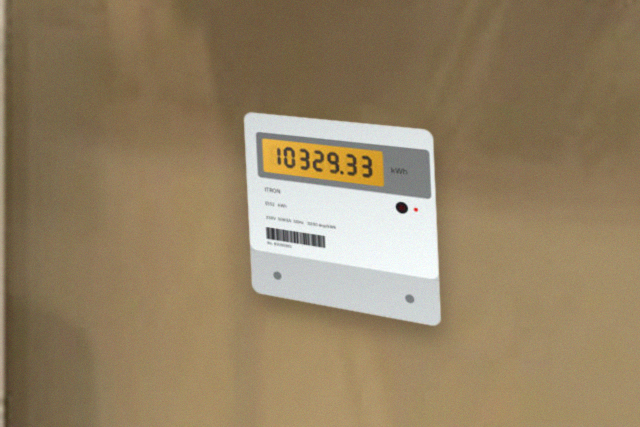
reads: 10329.33
